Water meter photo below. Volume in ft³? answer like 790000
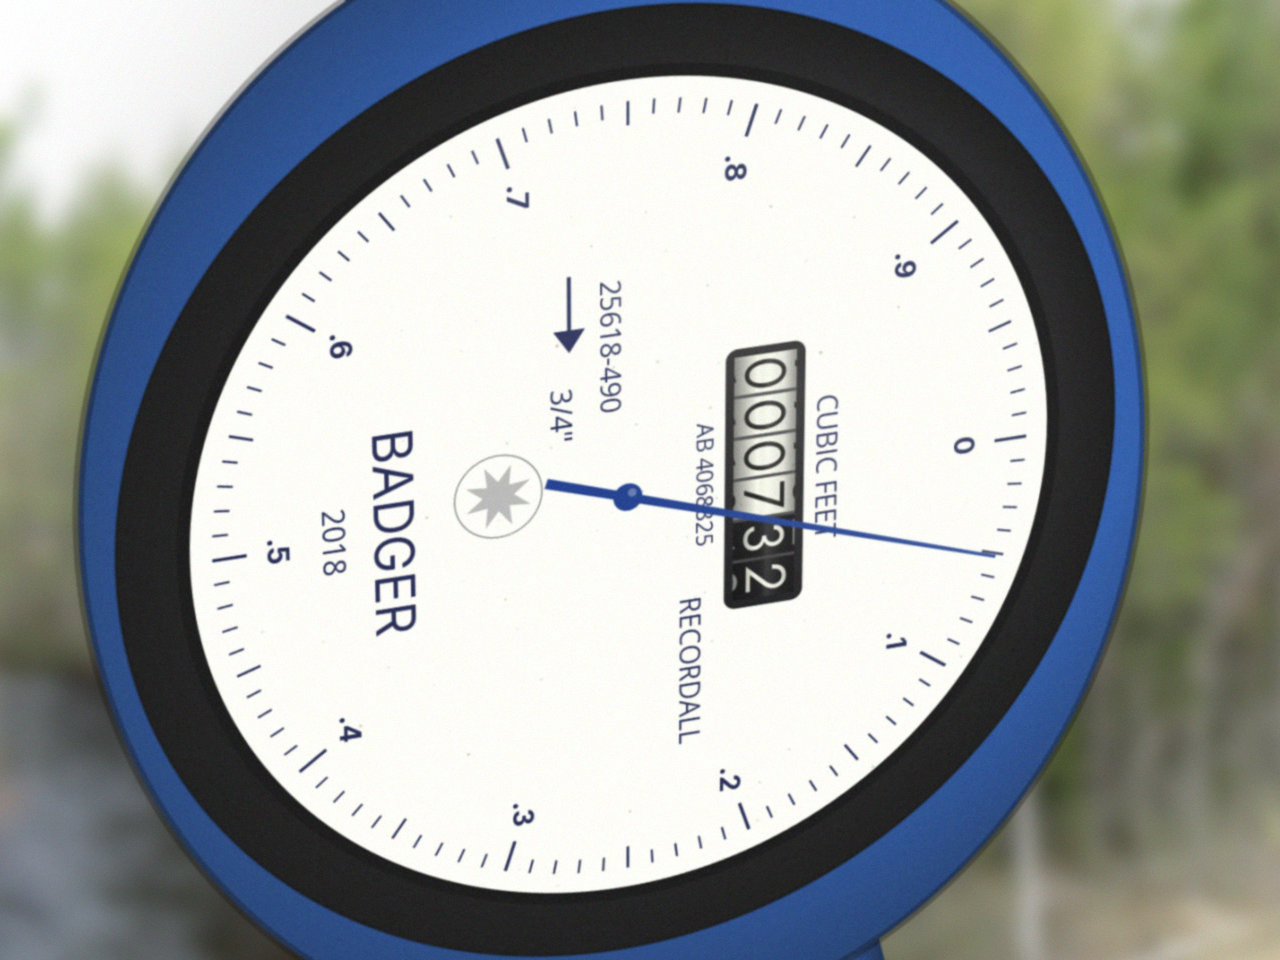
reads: 732.05
